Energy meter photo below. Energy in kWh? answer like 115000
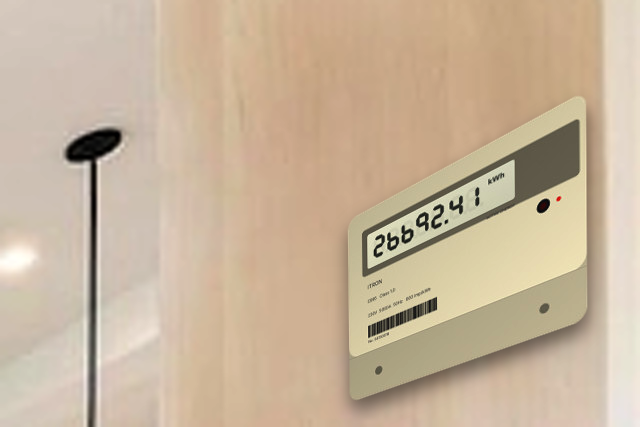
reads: 26692.41
